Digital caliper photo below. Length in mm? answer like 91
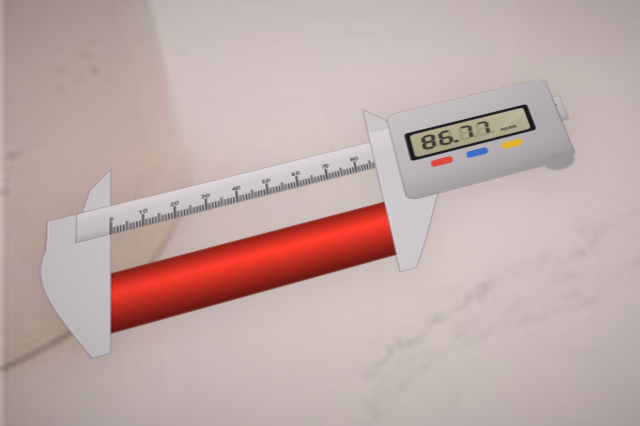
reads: 86.77
